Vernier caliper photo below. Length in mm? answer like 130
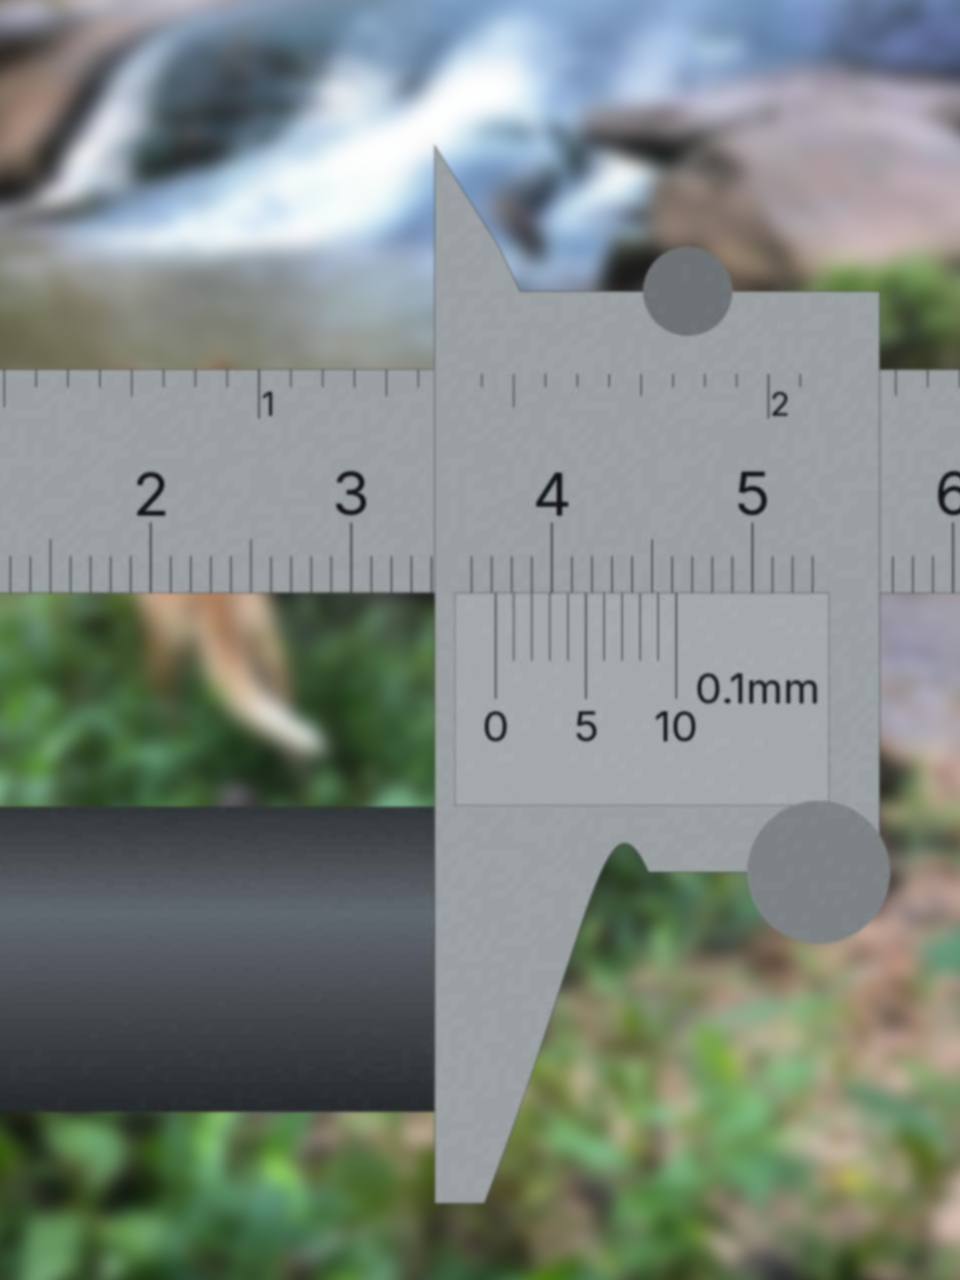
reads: 37.2
